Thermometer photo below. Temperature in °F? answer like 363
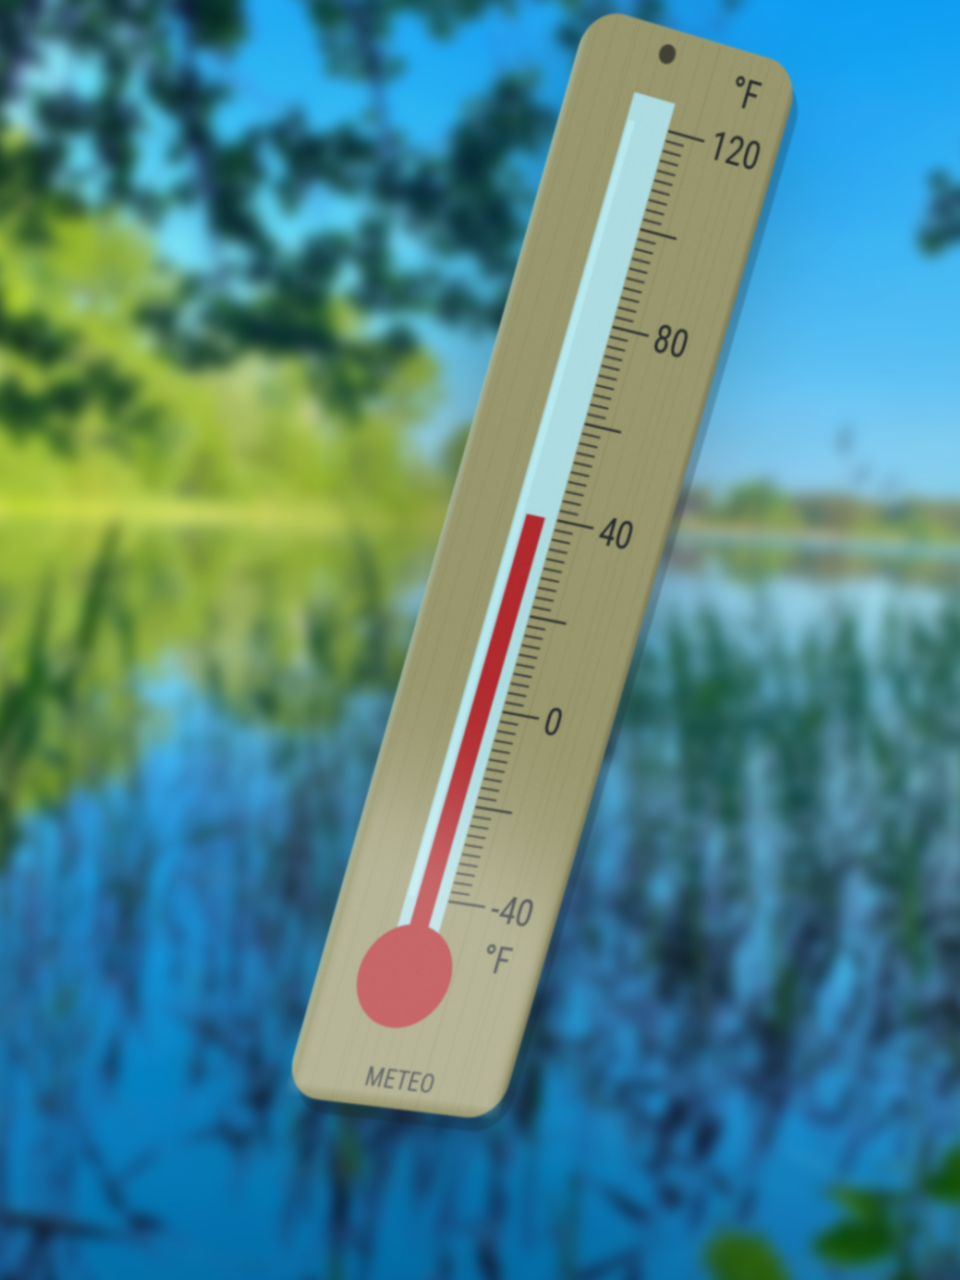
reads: 40
